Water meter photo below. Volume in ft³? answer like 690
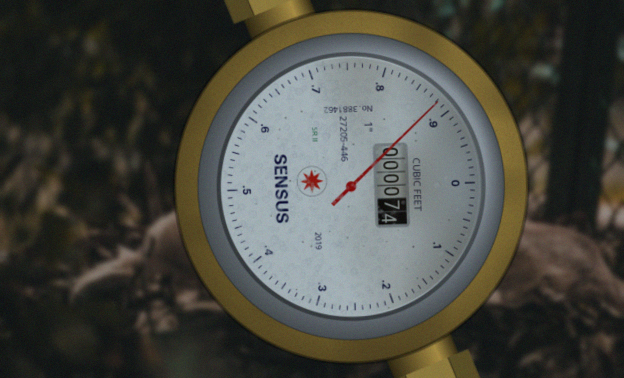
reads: 73.88
